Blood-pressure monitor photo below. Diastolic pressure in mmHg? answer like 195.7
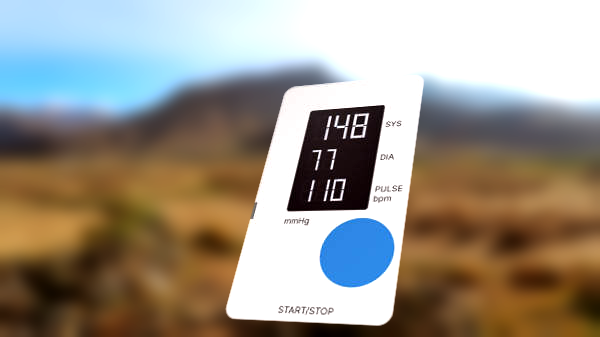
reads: 77
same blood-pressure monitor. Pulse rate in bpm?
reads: 110
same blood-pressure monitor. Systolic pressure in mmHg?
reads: 148
